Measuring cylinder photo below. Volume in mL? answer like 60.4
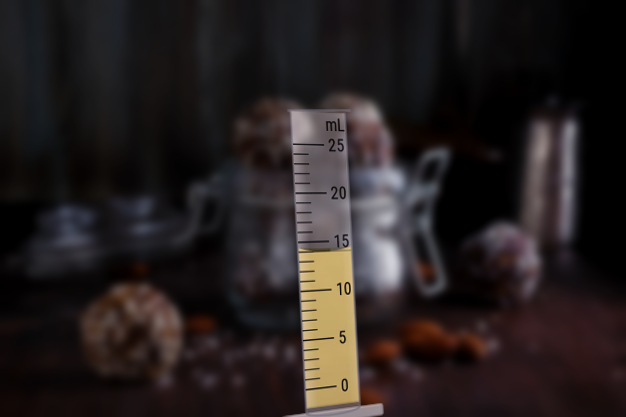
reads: 14
